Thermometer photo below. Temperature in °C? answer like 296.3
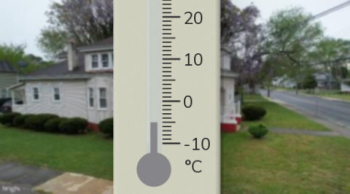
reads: -5
